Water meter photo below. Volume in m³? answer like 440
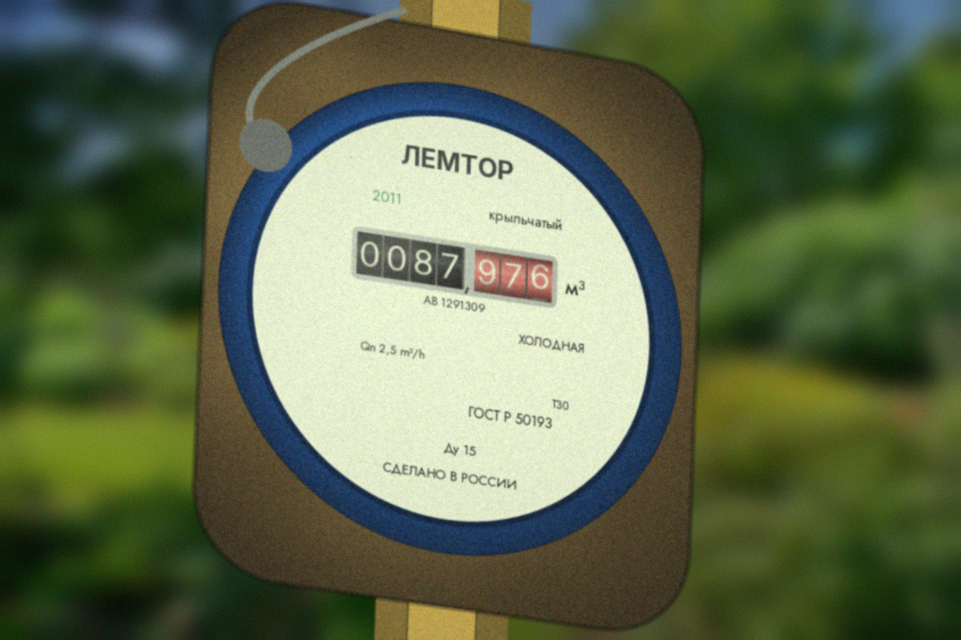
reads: 87.976
